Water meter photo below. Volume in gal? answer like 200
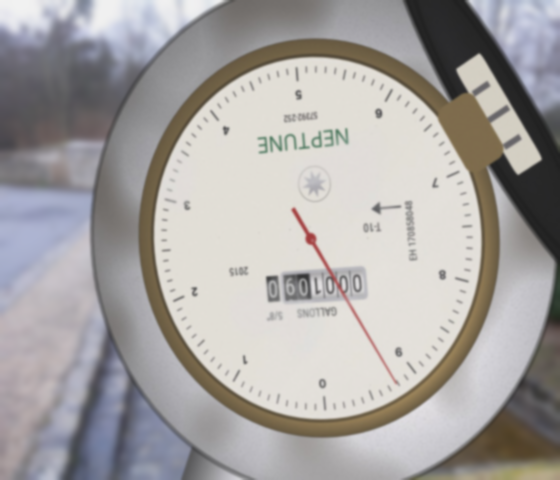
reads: 1089.2
